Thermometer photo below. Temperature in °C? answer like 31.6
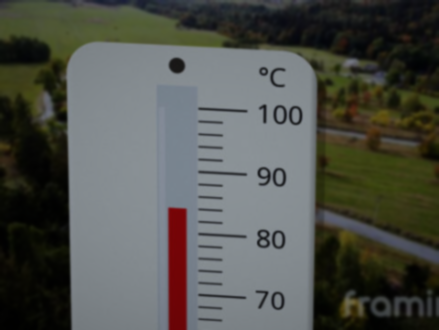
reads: 84
